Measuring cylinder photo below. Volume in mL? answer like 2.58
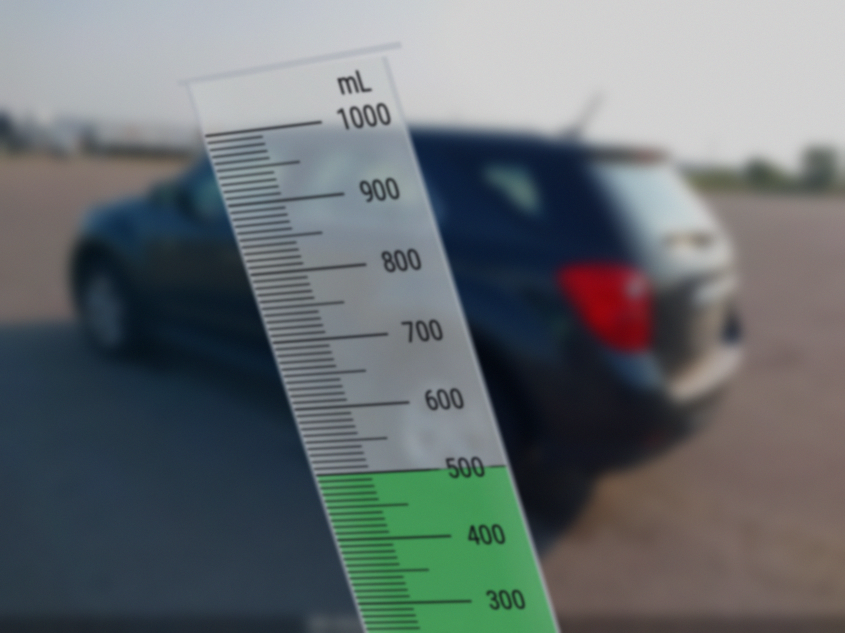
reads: 500
